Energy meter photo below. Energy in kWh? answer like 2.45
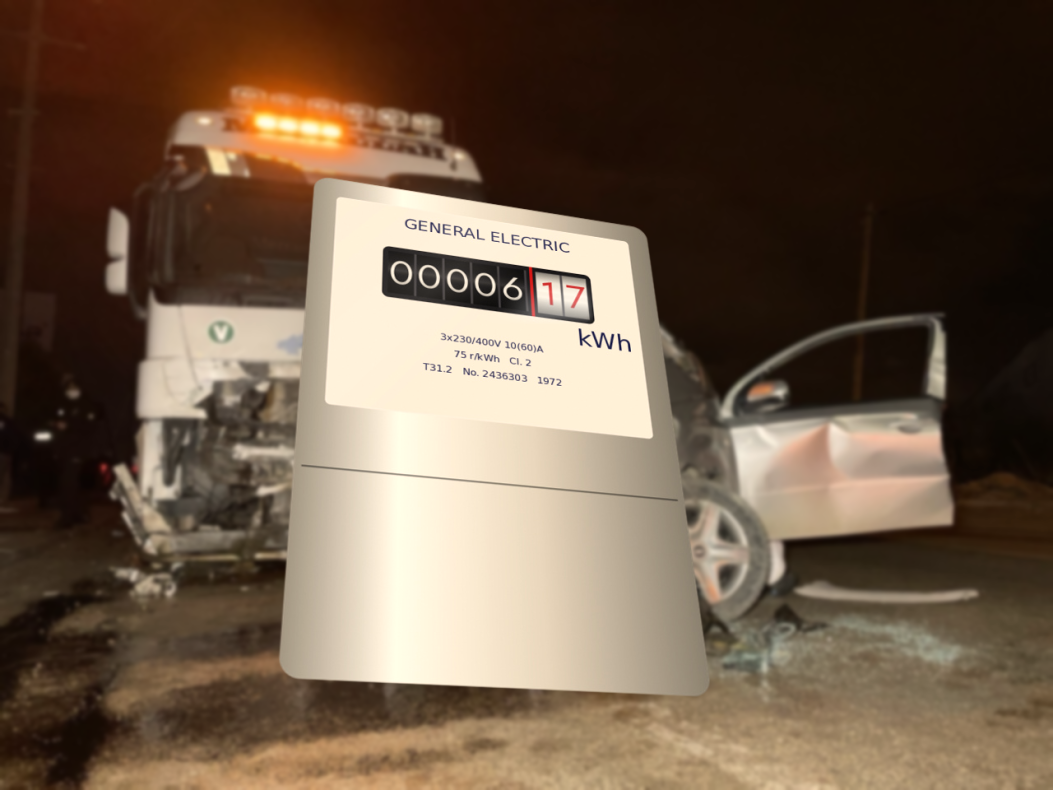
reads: 6.17
